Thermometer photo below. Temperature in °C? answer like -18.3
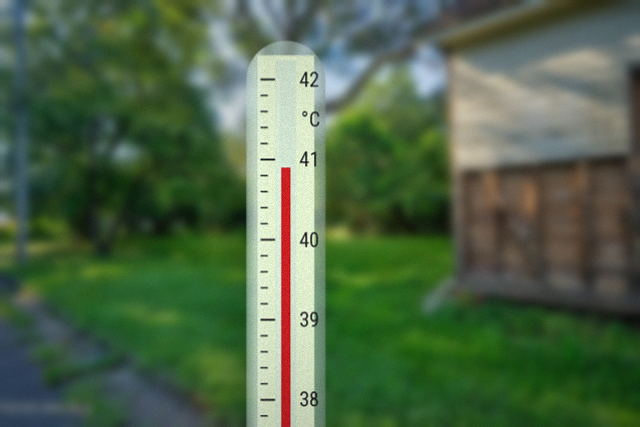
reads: 40.9
